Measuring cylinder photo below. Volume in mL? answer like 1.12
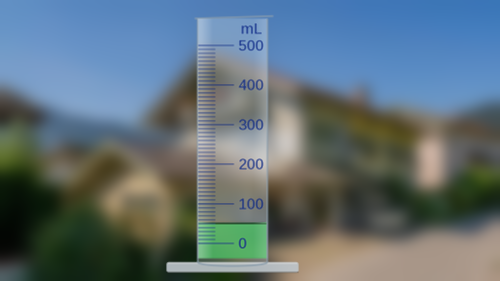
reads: 50
